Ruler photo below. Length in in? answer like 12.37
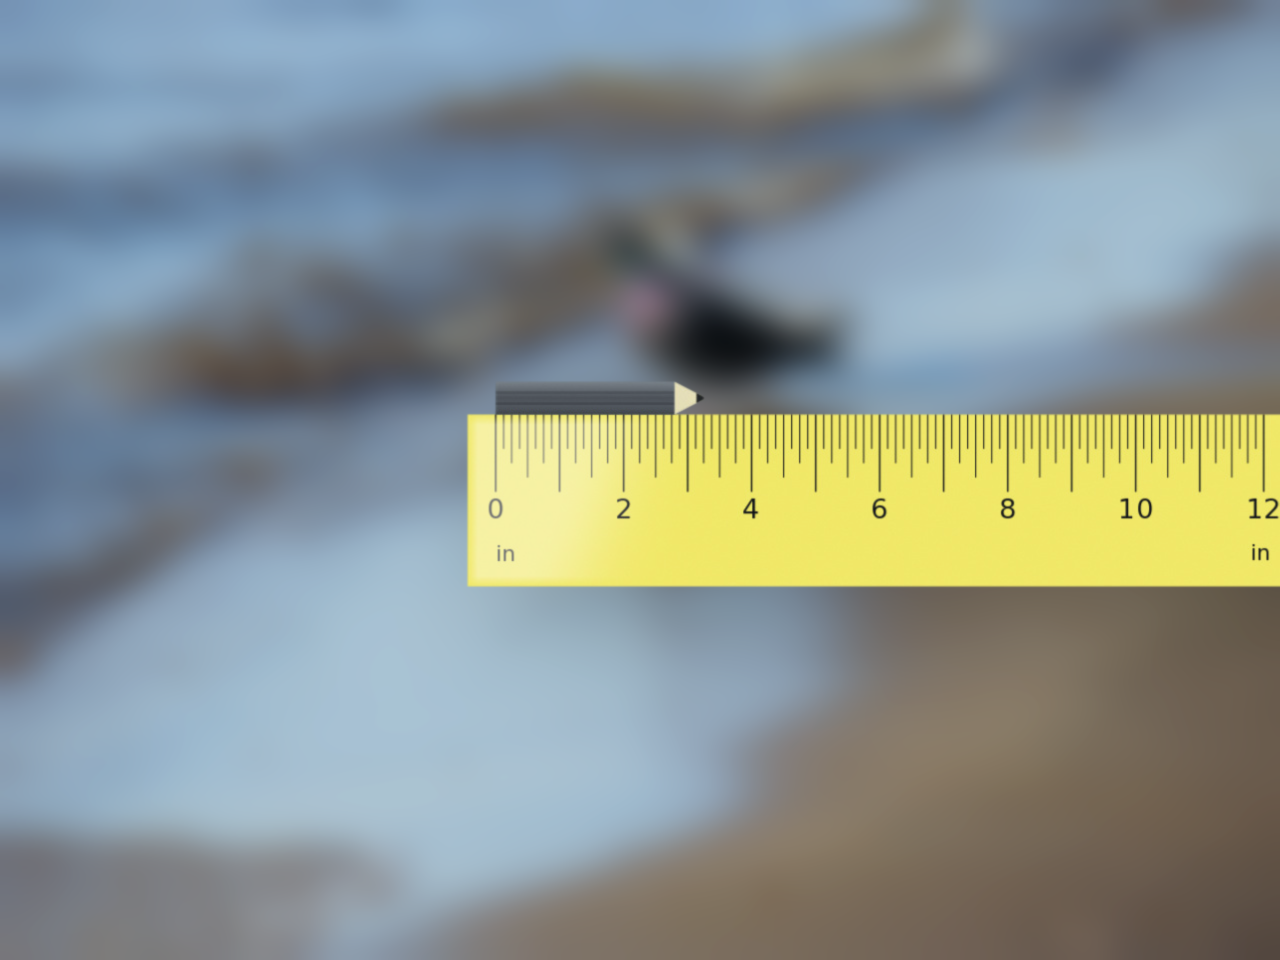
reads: 3.25
